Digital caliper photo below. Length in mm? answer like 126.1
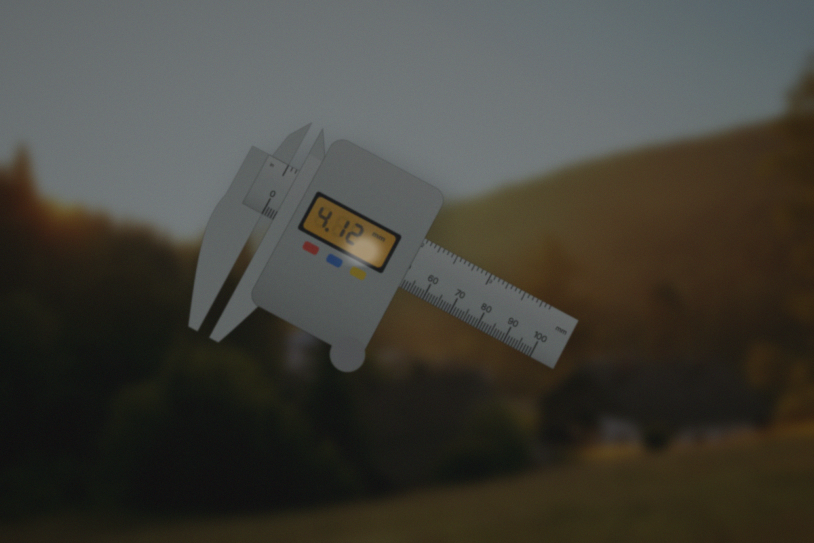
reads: 4.12
